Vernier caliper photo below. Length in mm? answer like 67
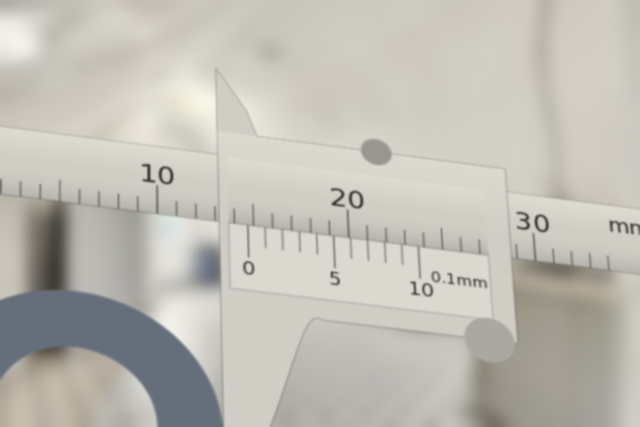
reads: 14.7
